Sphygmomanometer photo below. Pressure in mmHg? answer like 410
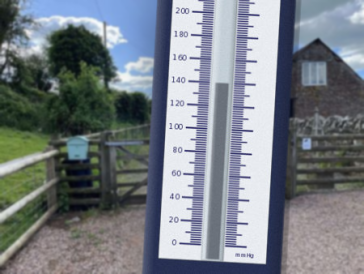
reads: 140
